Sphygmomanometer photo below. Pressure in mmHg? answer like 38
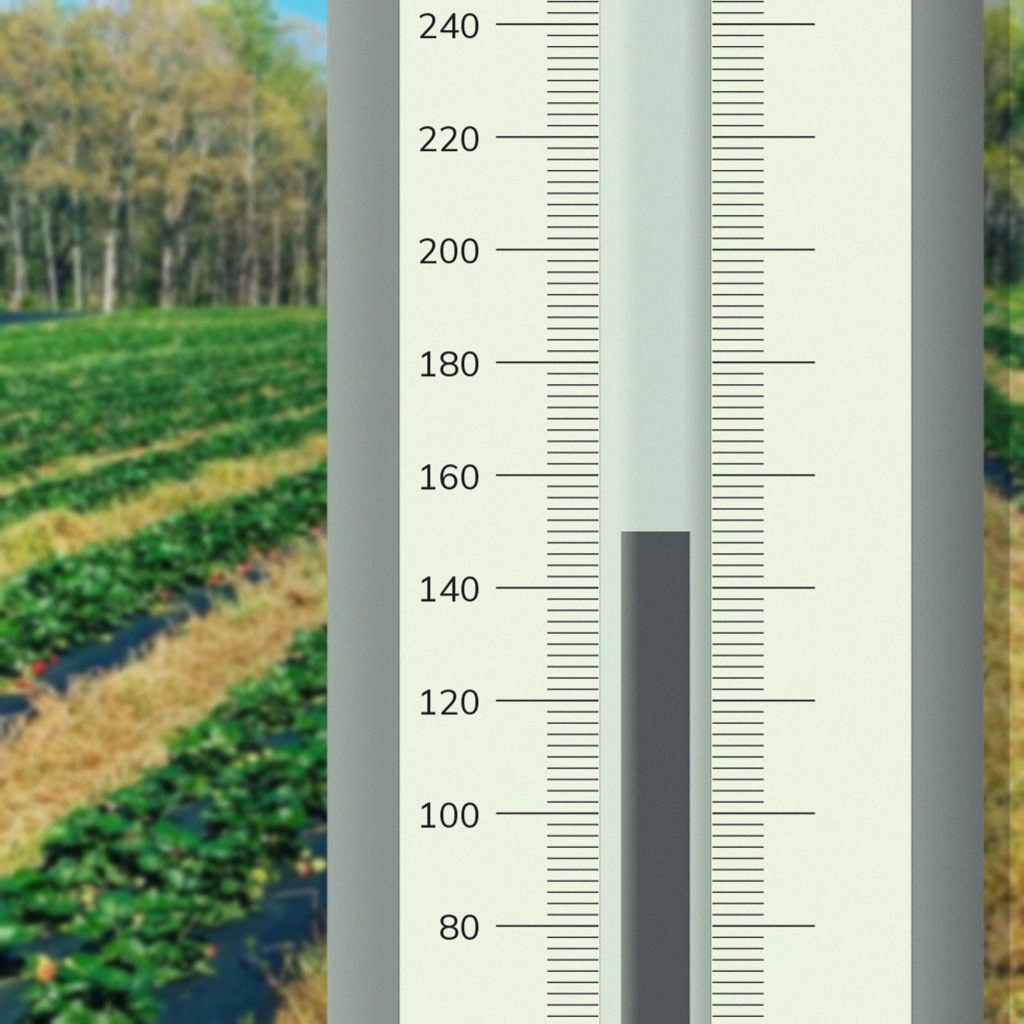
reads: 150
